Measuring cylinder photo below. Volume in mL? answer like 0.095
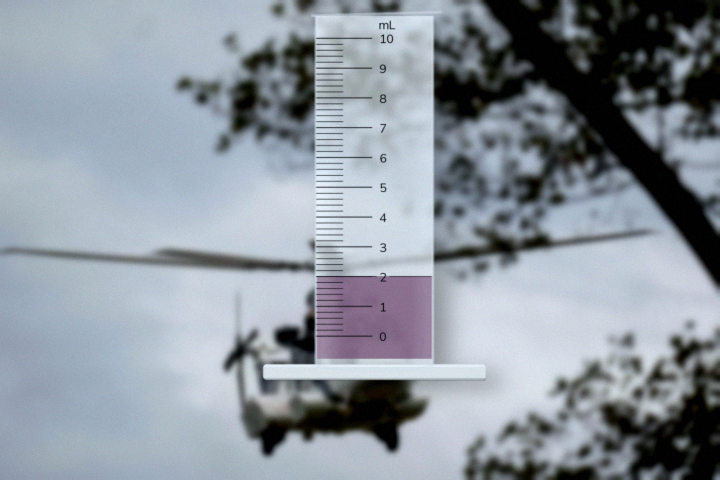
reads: 2
